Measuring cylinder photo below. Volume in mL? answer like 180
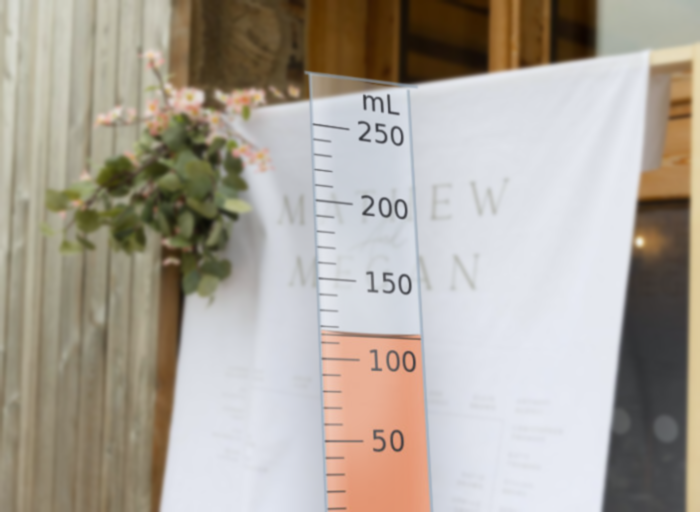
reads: 115
